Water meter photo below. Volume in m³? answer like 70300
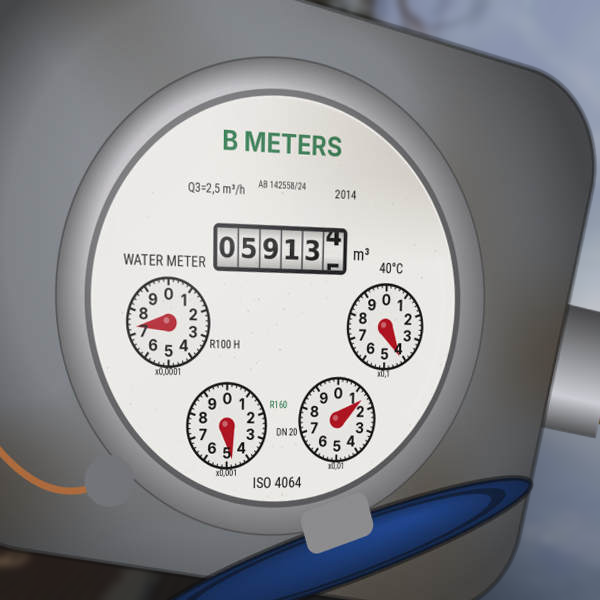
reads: 59134.4147
